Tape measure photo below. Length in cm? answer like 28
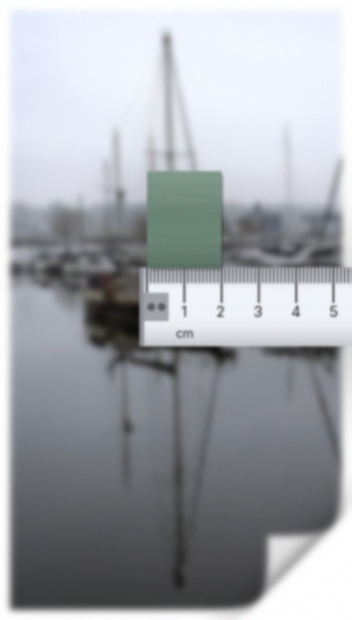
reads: 2
